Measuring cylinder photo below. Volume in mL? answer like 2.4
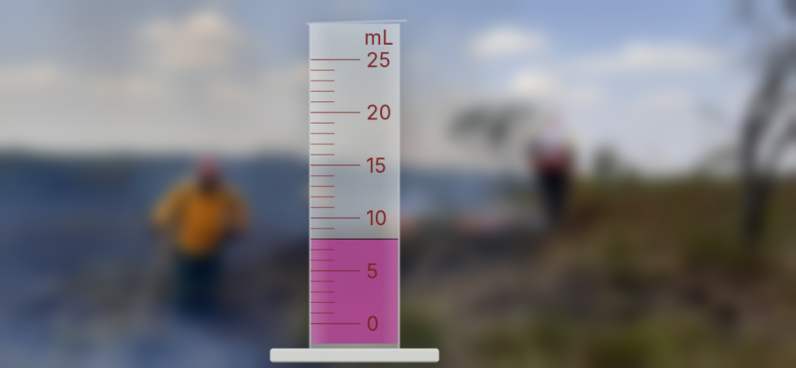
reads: 8
